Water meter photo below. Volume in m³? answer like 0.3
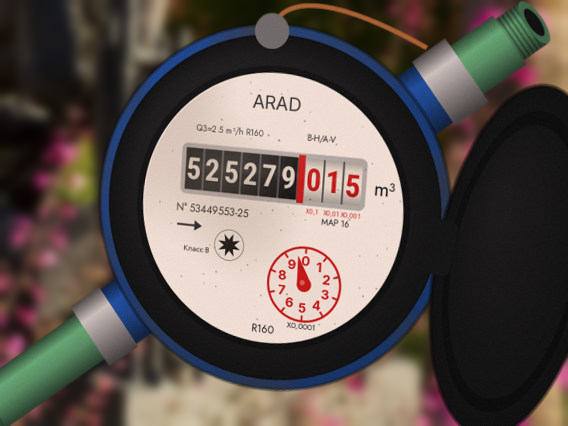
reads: 525279.0149
